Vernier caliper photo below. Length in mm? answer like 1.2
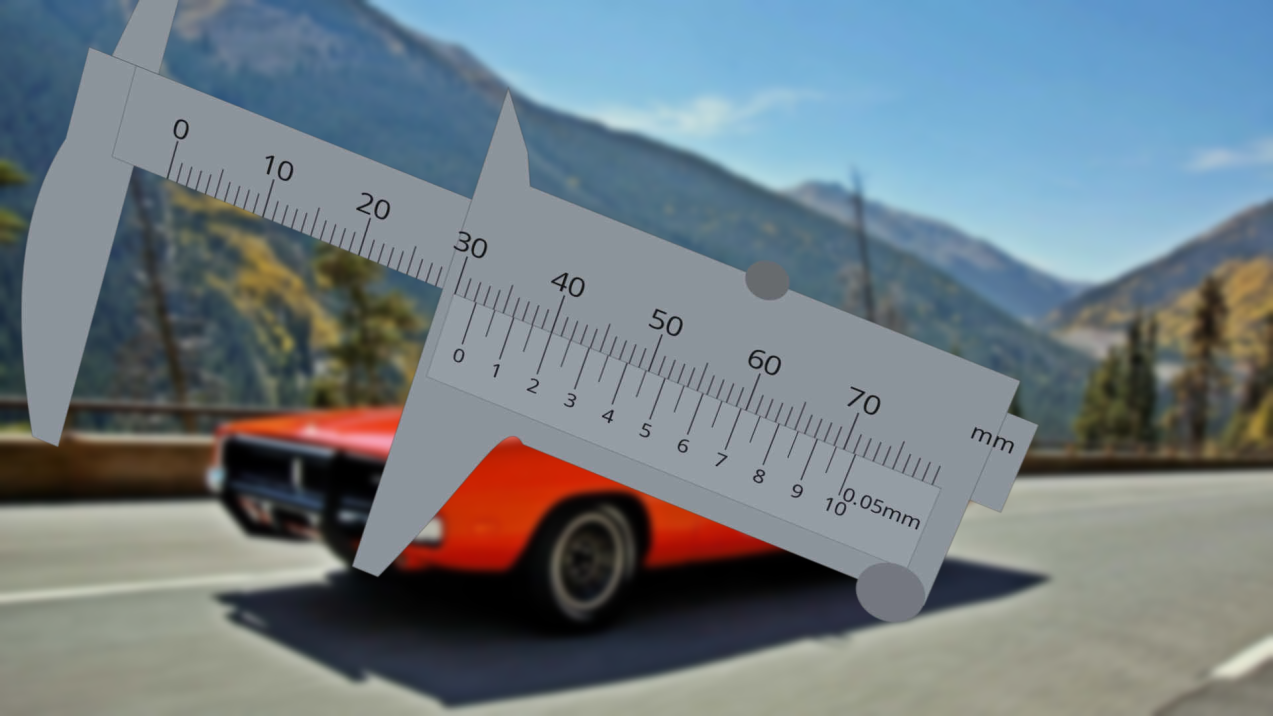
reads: 32.2
